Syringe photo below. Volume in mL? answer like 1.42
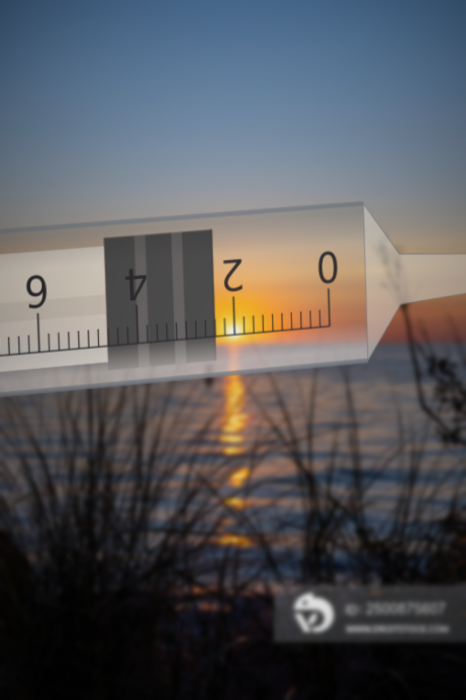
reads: 2.4
